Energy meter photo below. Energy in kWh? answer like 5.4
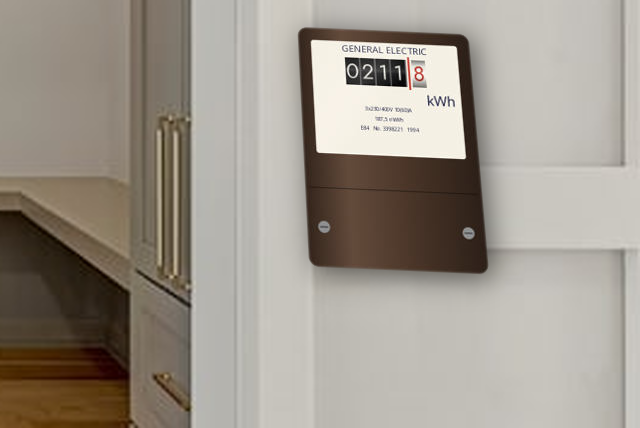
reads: 211.8
